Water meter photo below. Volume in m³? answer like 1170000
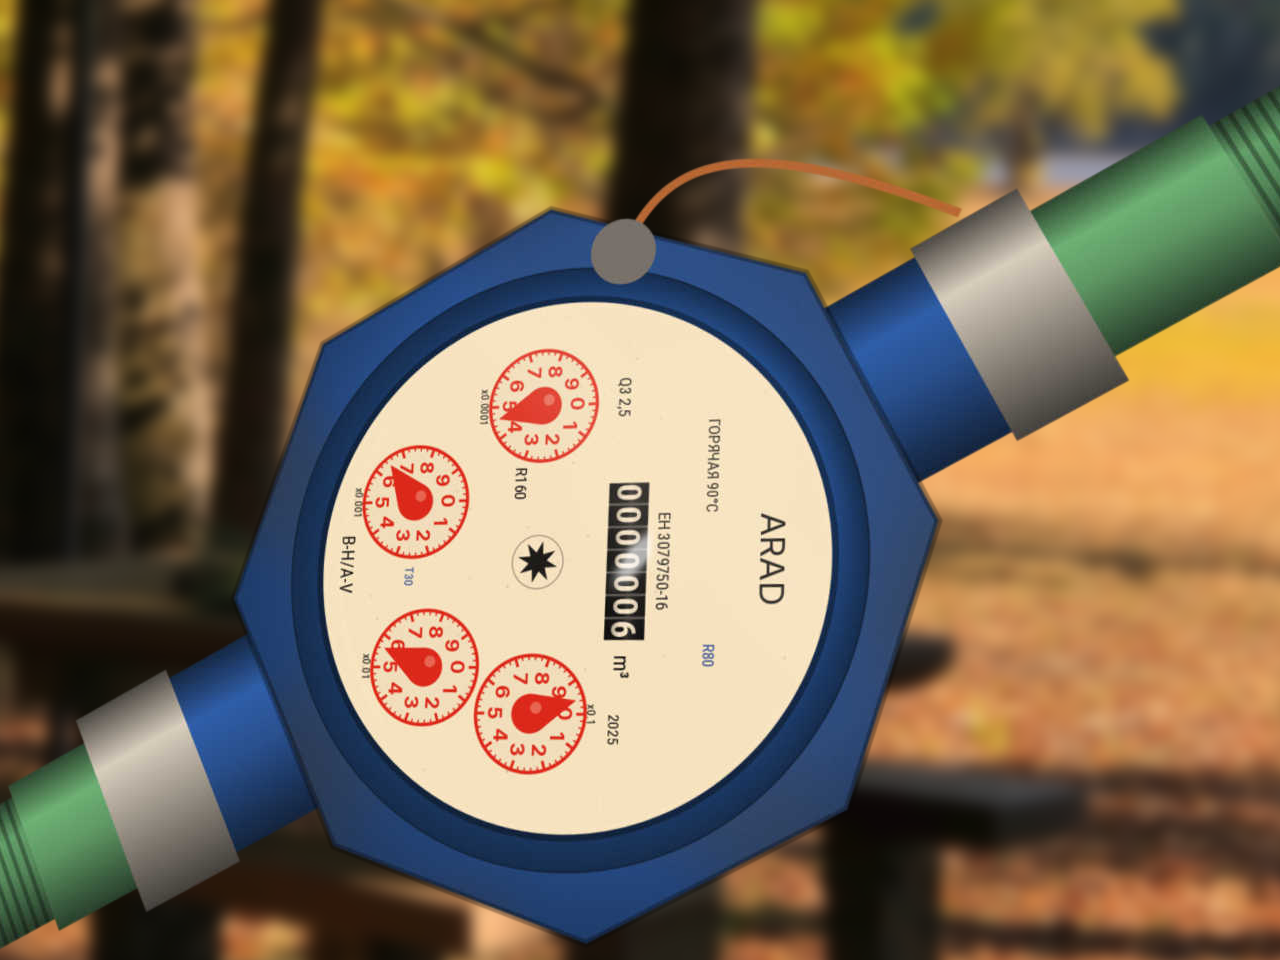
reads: 5.9564
